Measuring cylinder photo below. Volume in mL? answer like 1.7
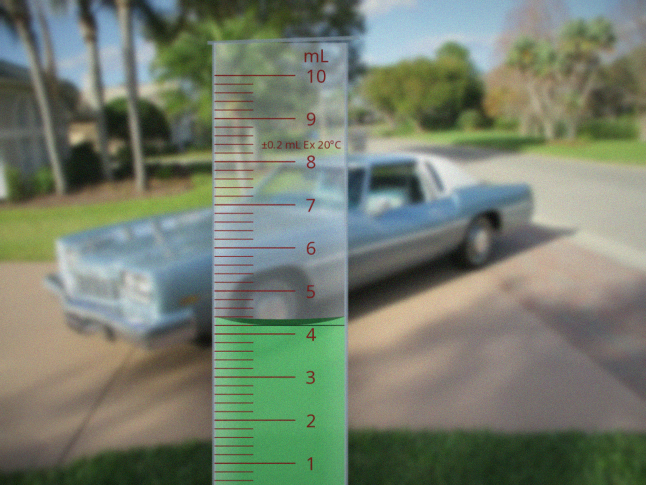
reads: 4.2
